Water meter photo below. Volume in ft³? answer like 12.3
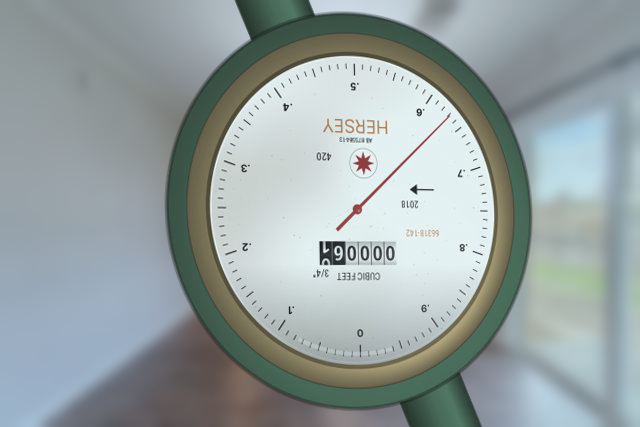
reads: 60.63
